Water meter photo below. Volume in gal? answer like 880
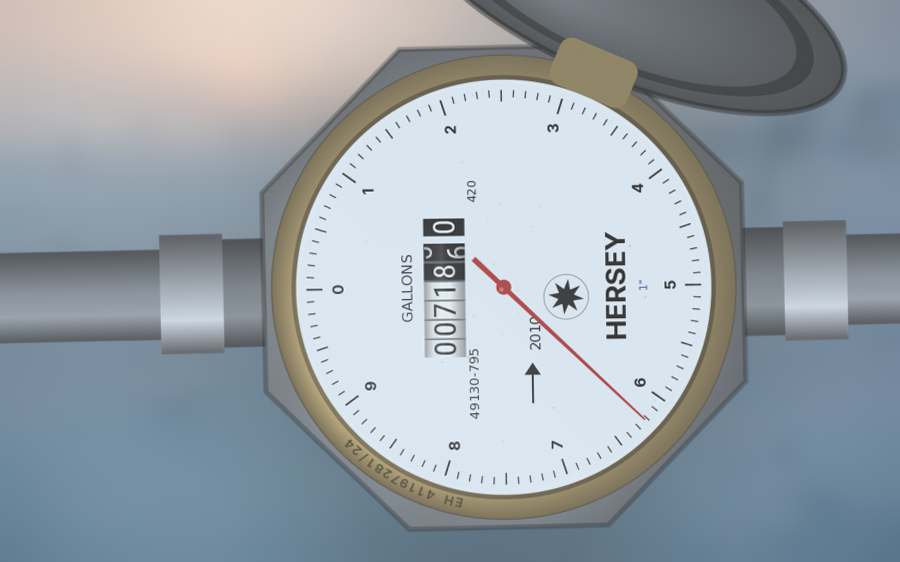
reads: 71856.2
